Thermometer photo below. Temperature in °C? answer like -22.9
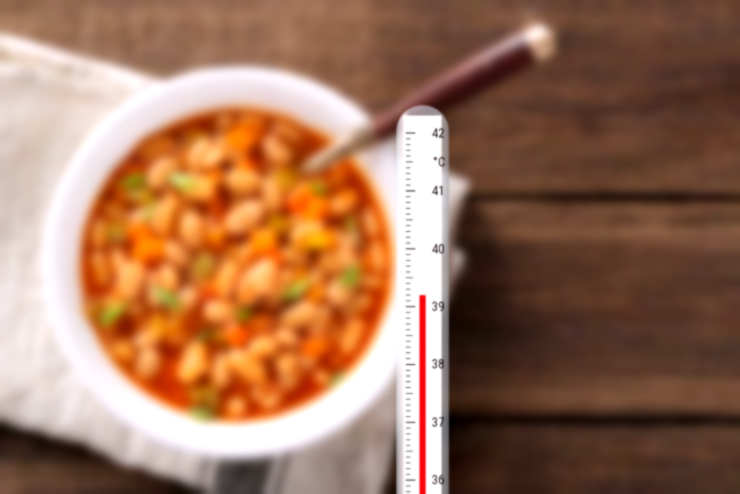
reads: 39.2
